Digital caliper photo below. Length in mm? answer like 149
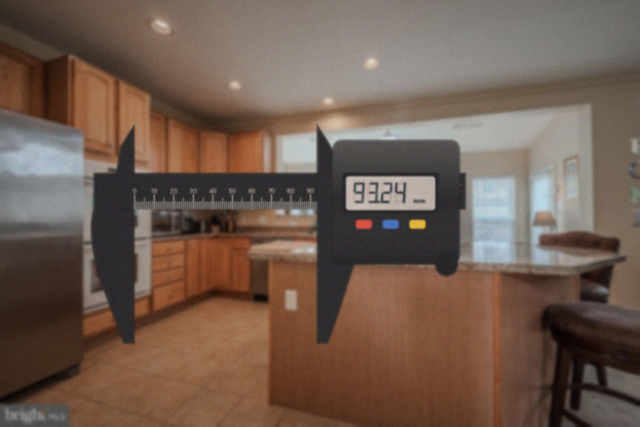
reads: 93.24
